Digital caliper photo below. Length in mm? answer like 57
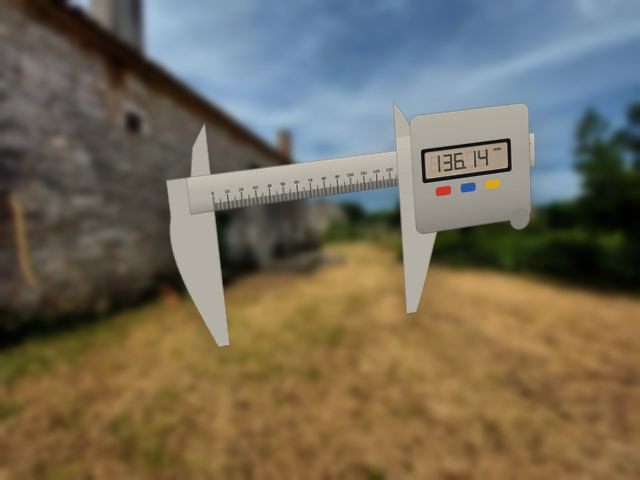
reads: 136.14
